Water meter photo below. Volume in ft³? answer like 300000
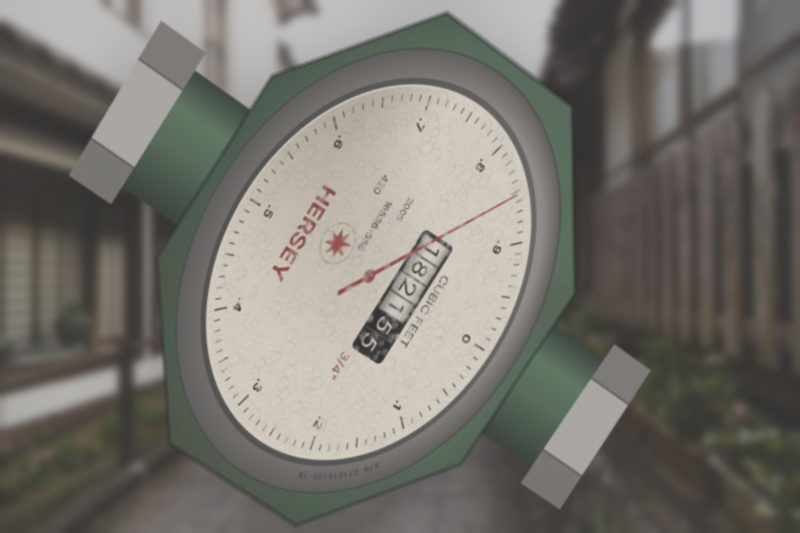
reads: 182154.85
